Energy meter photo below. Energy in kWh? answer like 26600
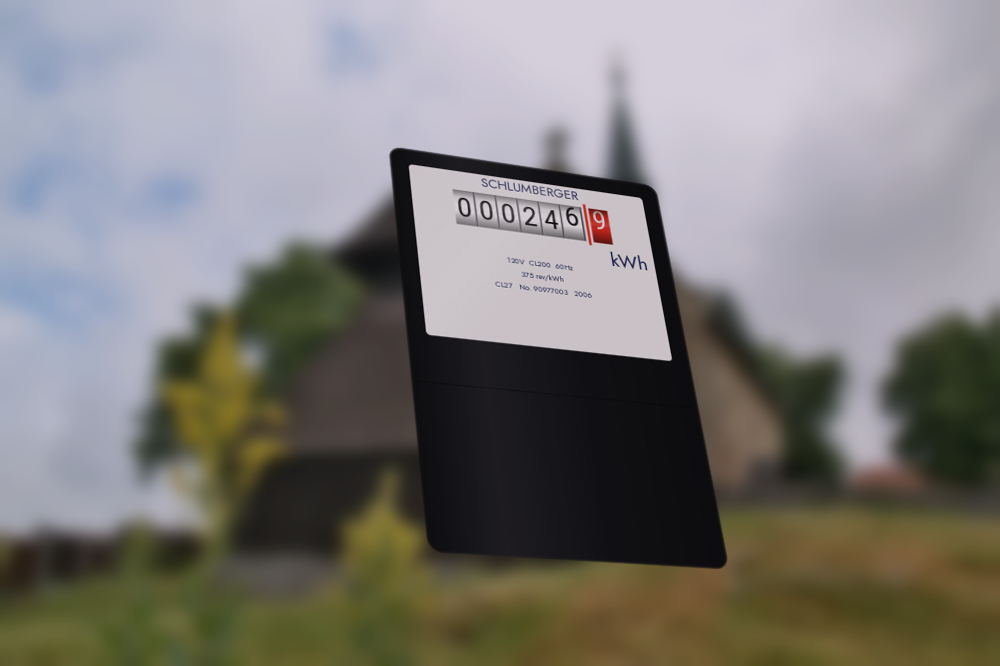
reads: 246.9
